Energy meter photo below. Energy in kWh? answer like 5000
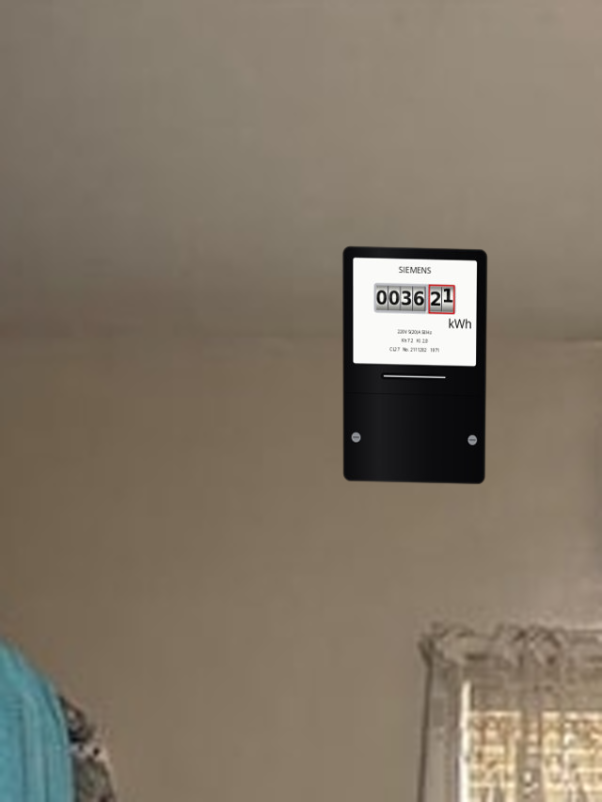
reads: 36.21
